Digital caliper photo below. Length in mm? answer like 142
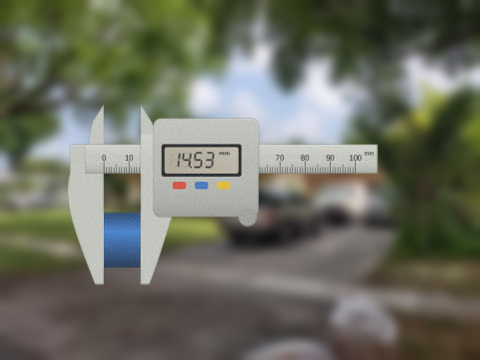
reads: 14.53
